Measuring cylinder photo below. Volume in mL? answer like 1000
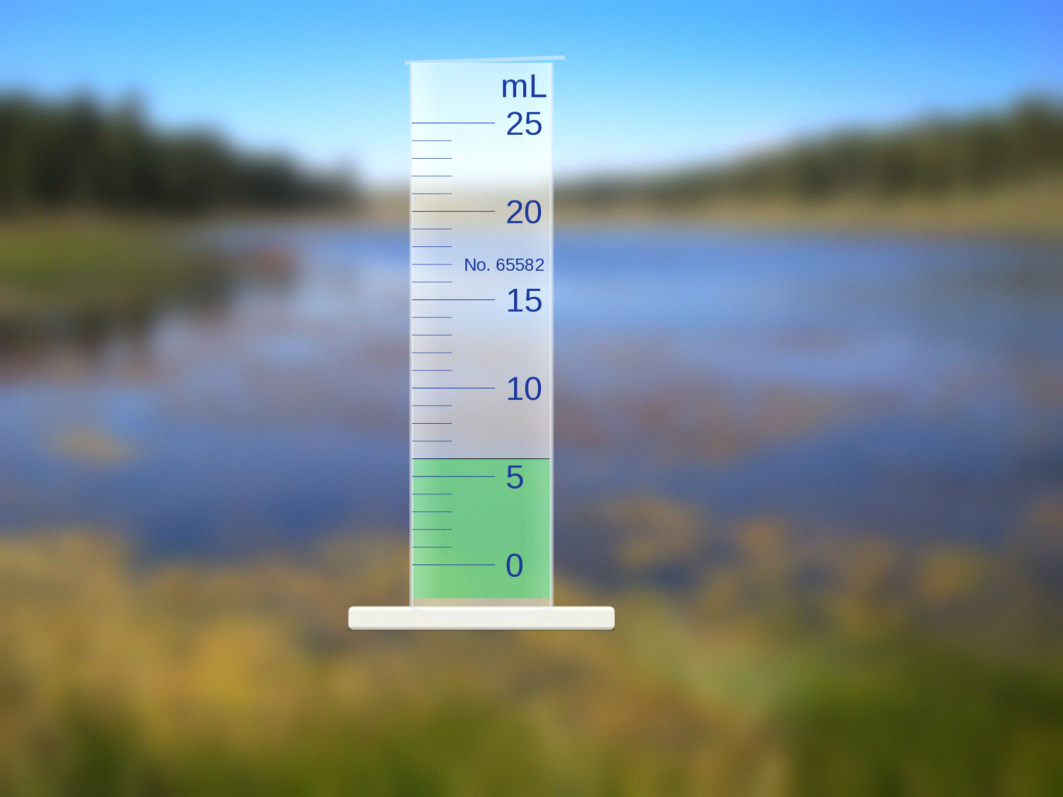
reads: 6
